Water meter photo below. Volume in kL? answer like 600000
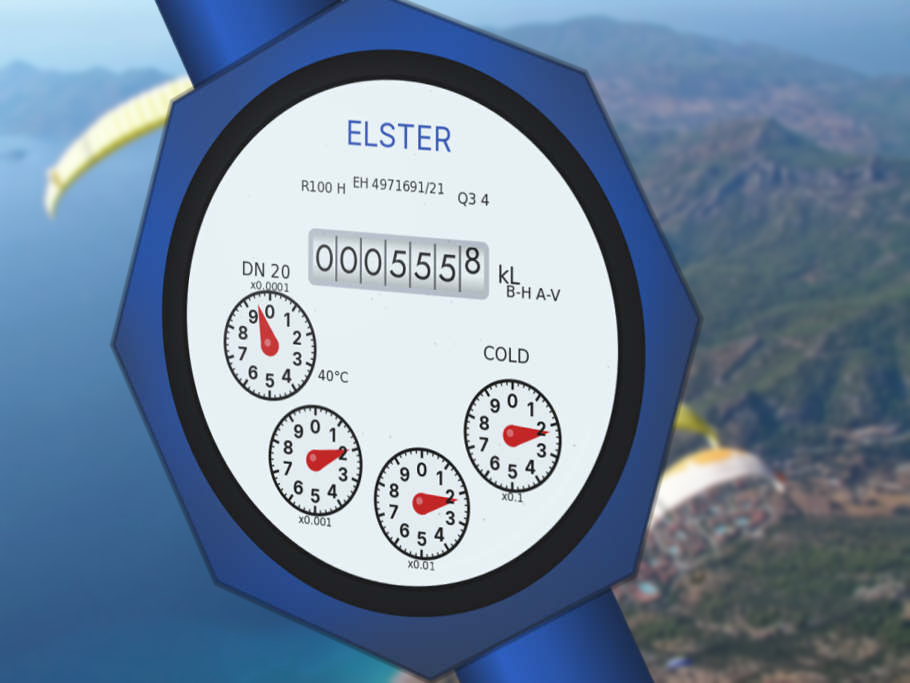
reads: 5558.2219
